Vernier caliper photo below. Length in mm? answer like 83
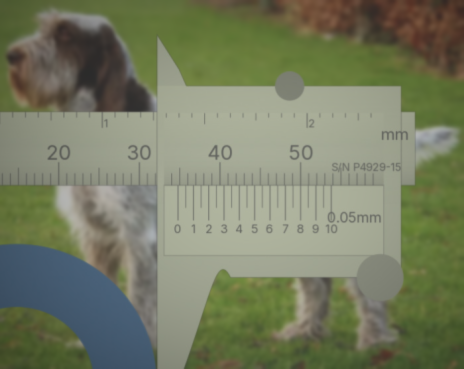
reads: 34.8
